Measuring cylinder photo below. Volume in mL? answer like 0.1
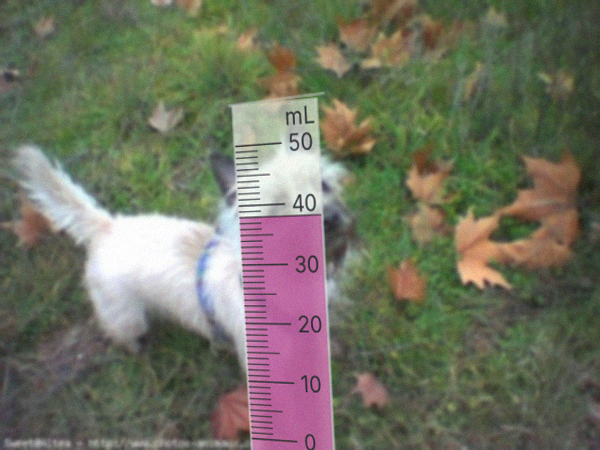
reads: 38
